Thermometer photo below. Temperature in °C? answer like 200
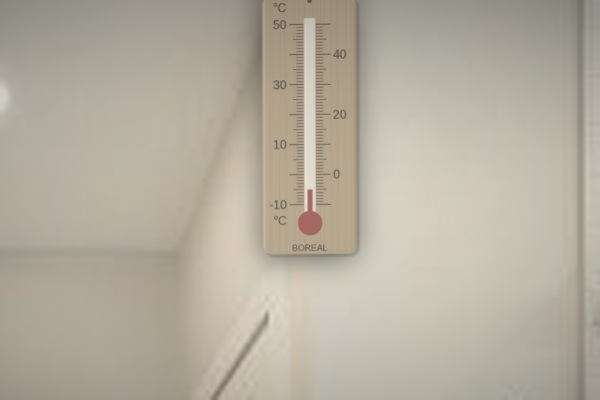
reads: -5
